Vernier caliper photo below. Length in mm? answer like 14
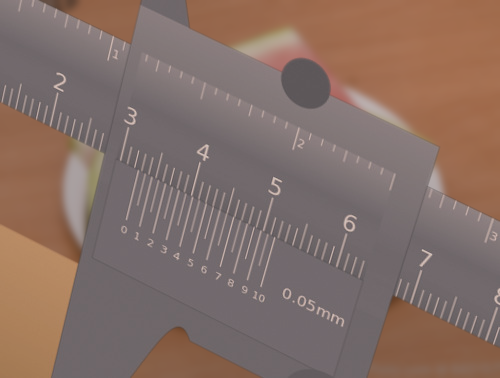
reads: 32.6
